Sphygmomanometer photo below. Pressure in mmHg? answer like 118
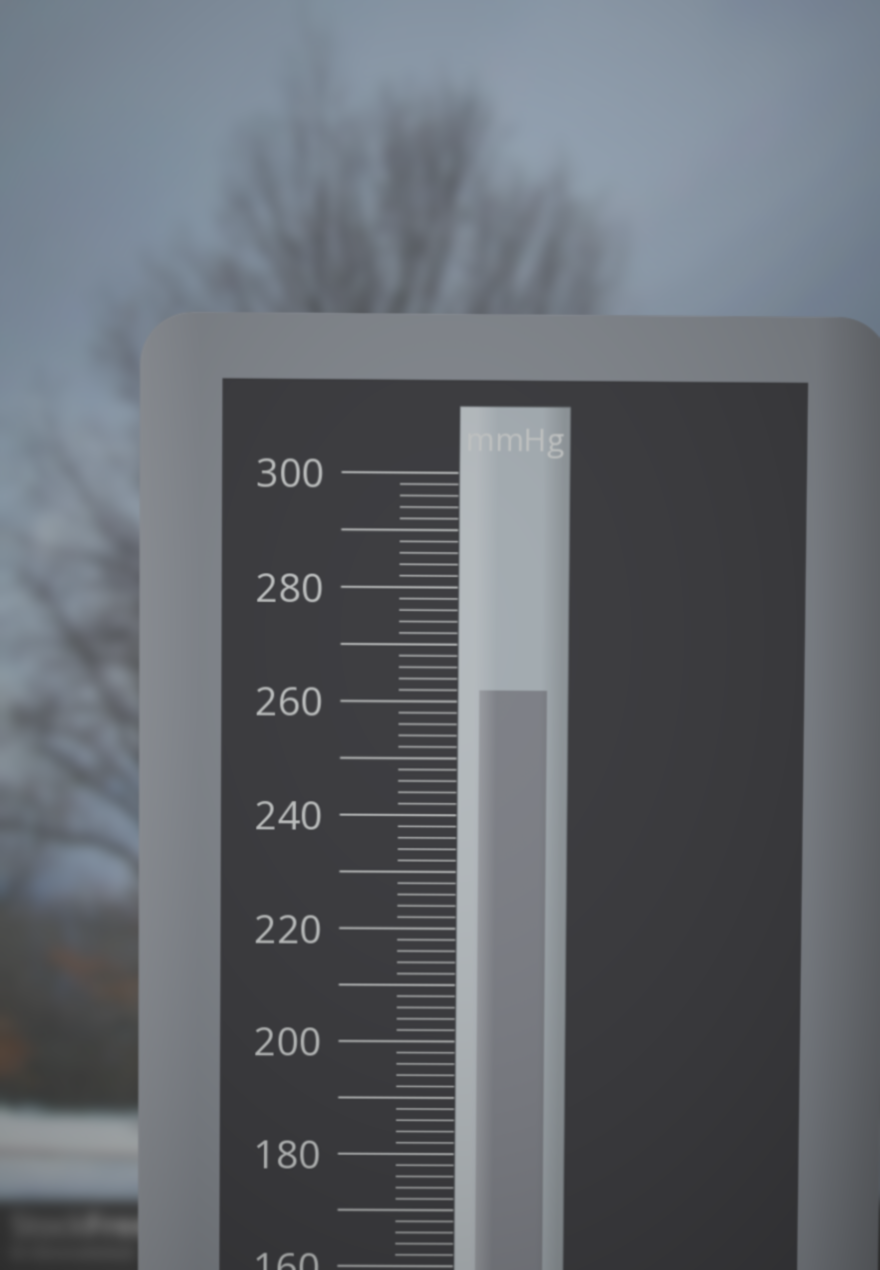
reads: 262
